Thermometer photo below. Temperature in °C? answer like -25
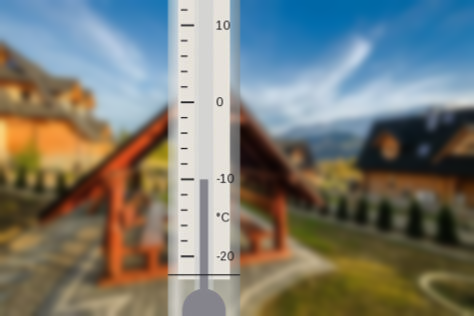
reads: -10
